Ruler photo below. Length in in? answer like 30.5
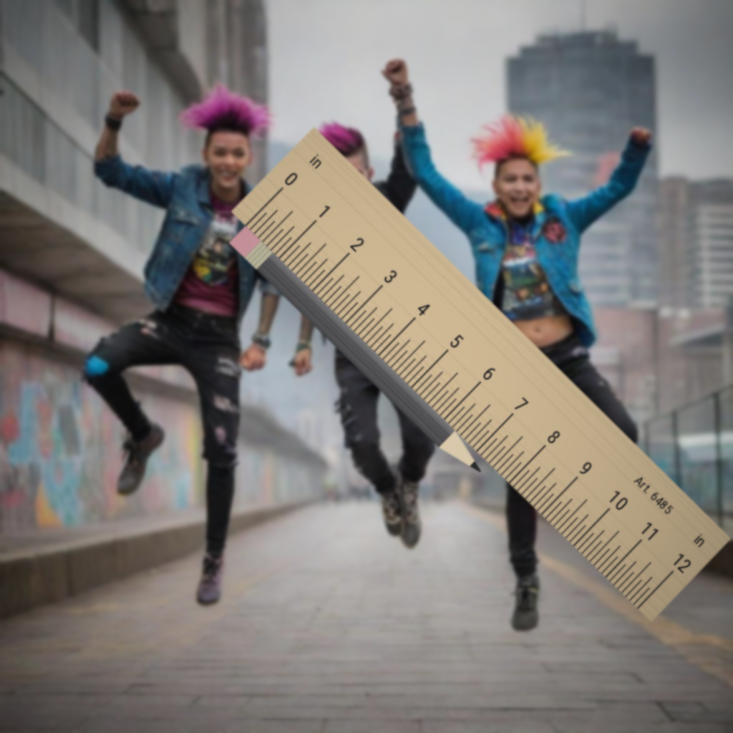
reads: 7.375
